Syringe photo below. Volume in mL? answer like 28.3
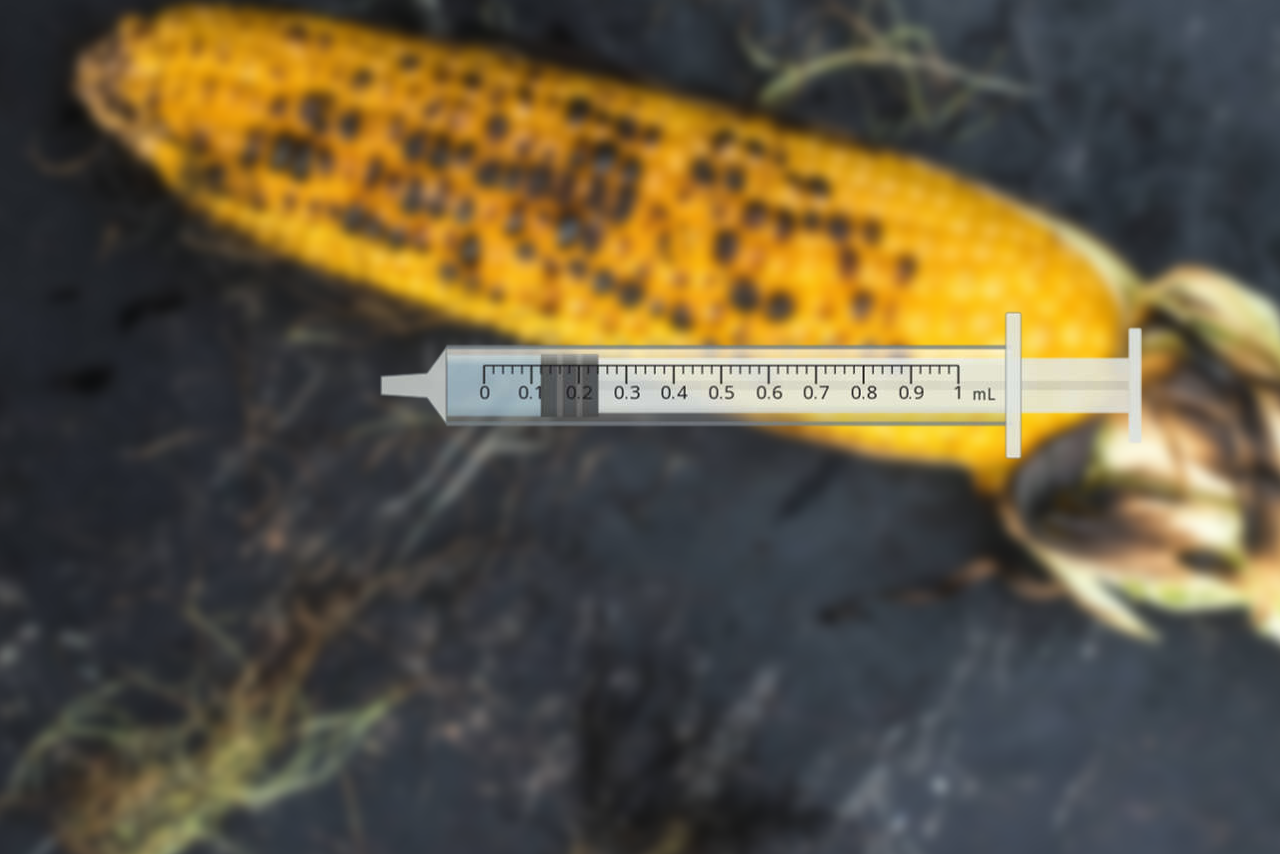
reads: 0.12
